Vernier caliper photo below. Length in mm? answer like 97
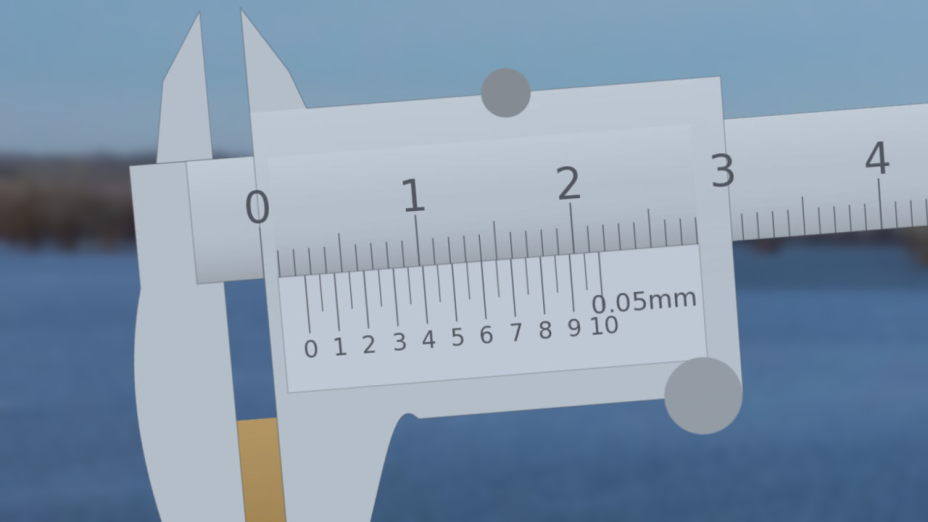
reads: 2.6
